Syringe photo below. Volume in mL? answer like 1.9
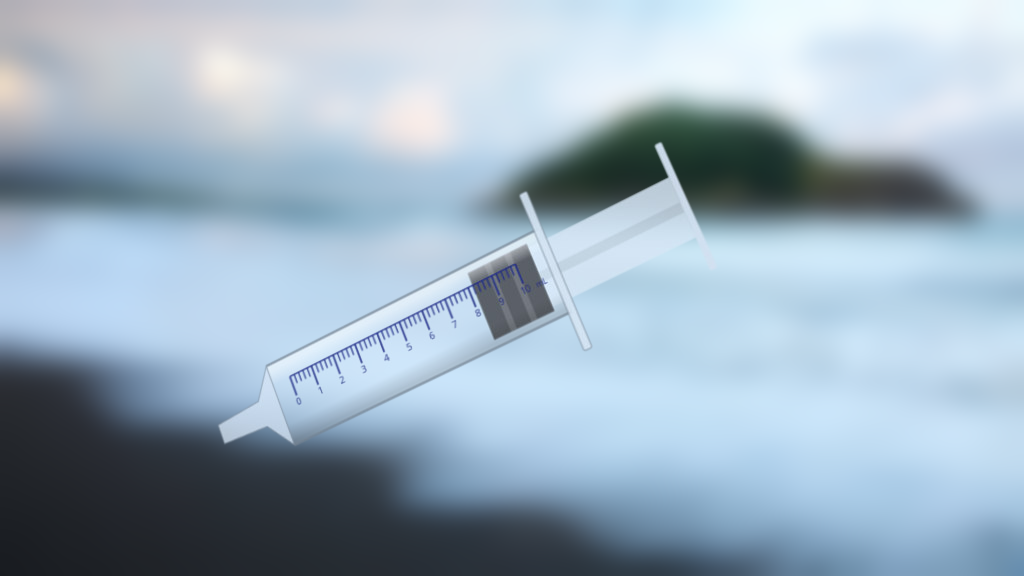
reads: 8.2
